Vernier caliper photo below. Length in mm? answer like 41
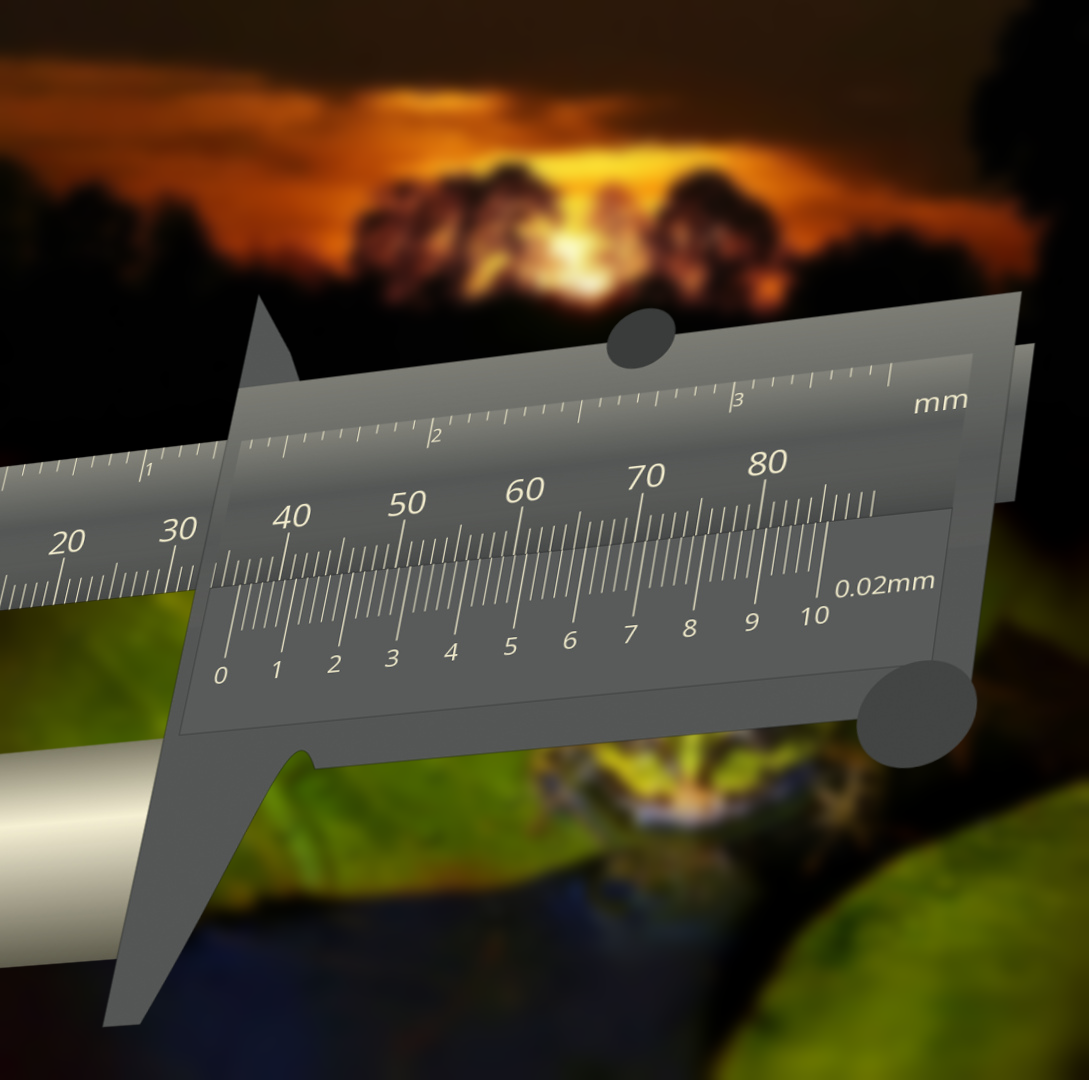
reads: 36.6
